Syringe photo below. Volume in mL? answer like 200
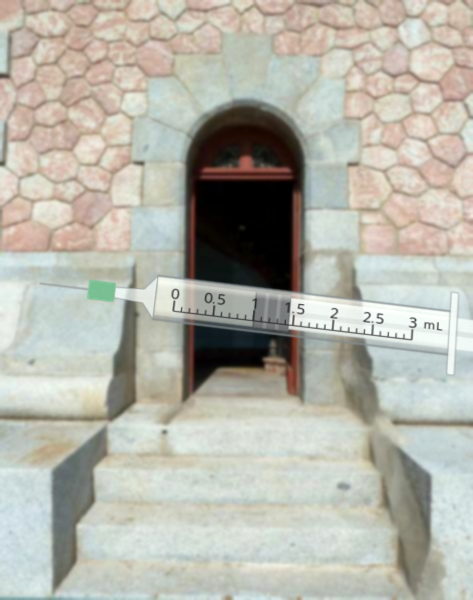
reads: 1
